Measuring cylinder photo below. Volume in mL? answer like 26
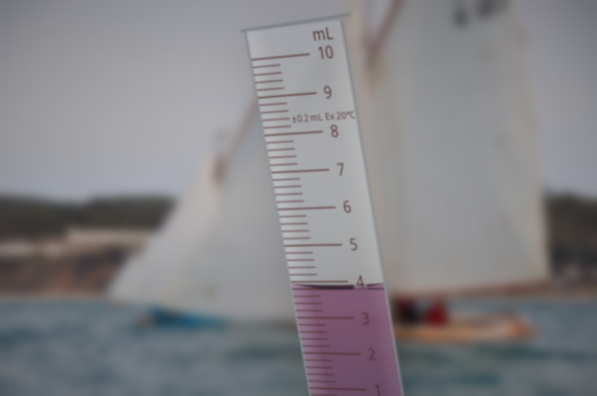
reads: 3.8
